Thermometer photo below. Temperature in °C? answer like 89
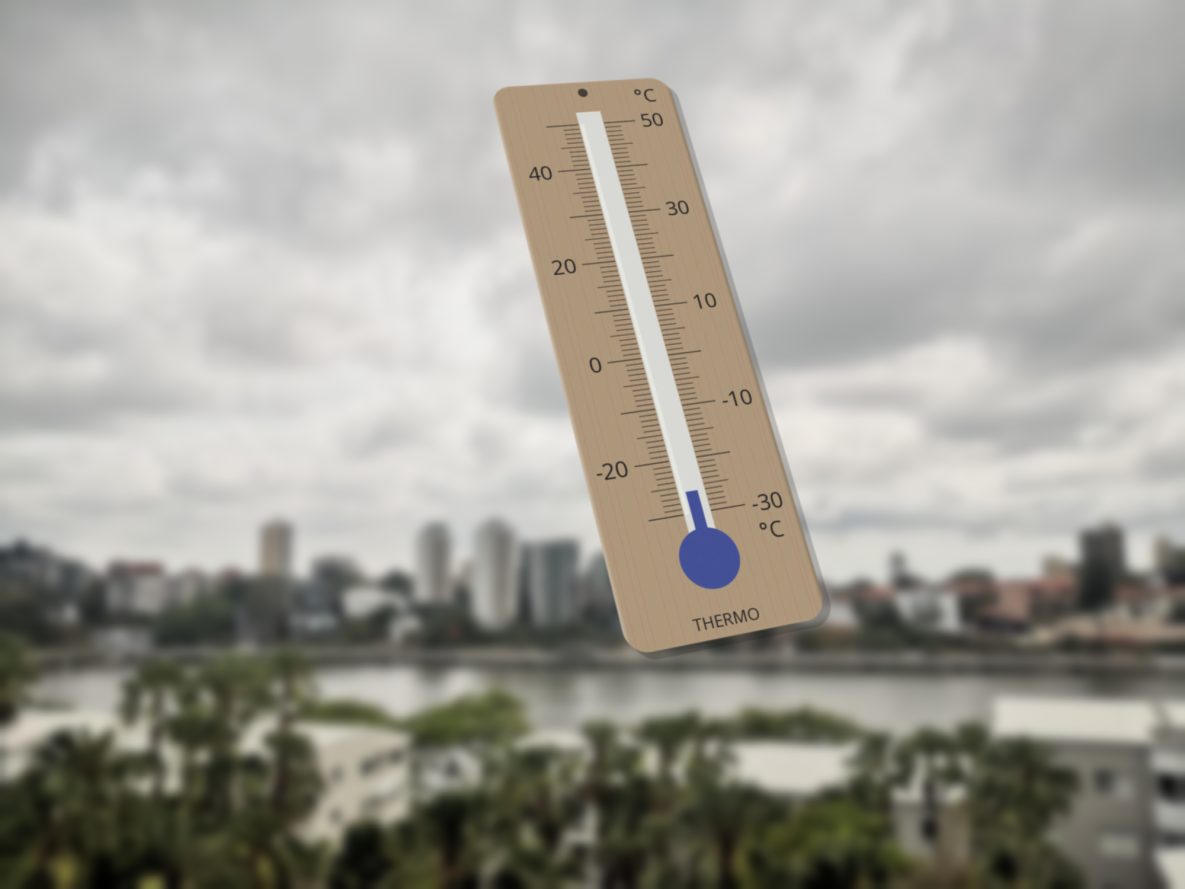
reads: -26
